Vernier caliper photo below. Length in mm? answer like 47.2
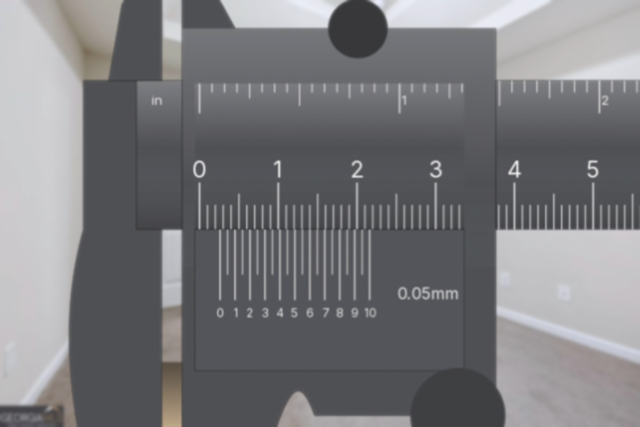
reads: 2.6
